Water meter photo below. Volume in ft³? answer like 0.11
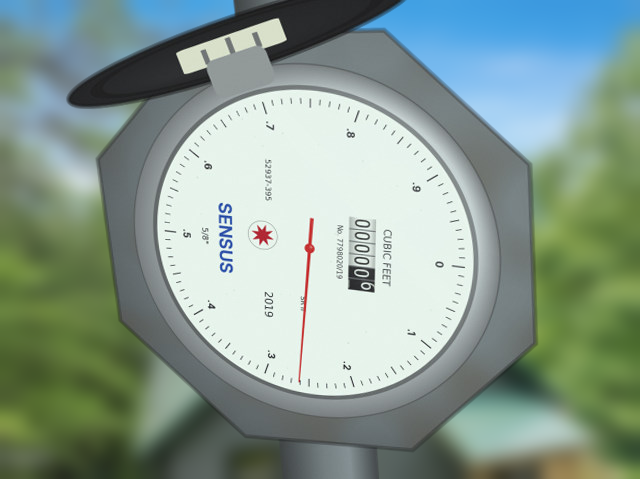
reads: 6.26
